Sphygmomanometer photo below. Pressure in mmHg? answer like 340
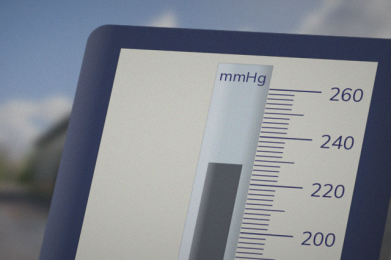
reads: 228
